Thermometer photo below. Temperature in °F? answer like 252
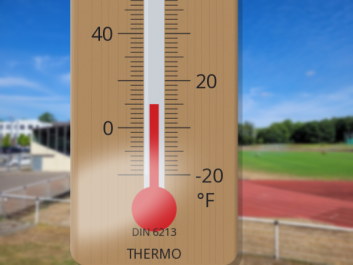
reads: 10
